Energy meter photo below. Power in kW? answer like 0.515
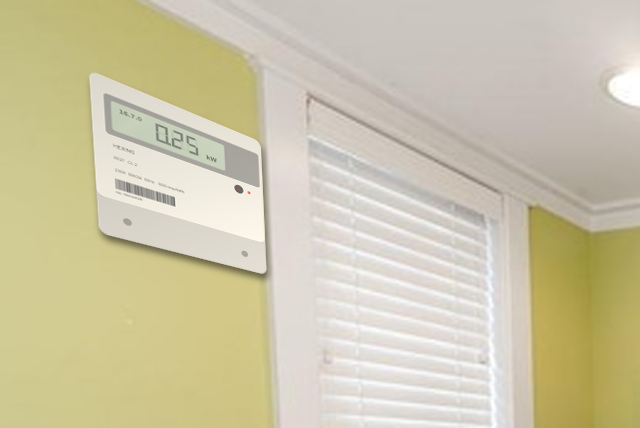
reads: 0.25
